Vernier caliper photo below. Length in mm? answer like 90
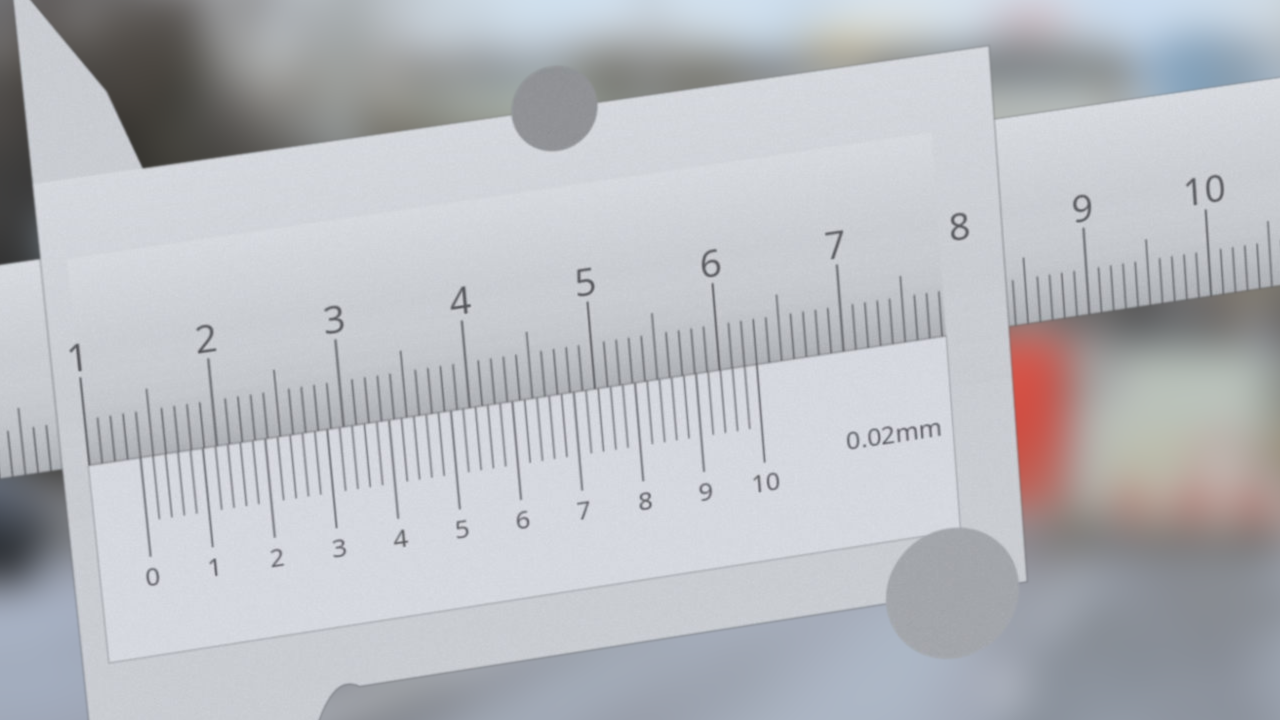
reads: 14.0
